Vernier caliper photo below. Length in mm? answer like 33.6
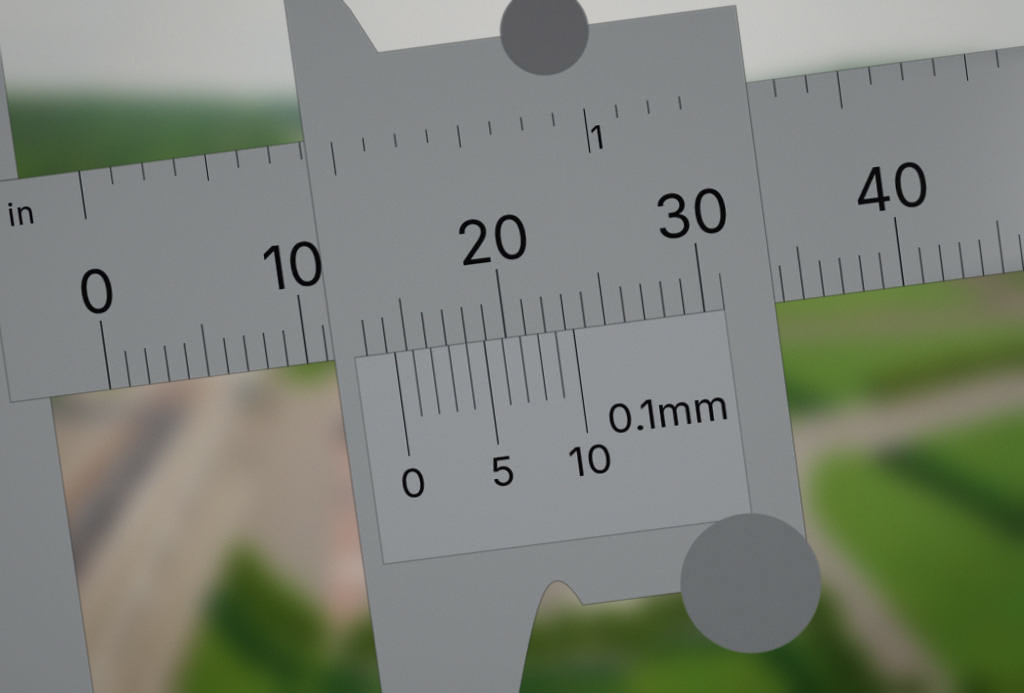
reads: 14.4
